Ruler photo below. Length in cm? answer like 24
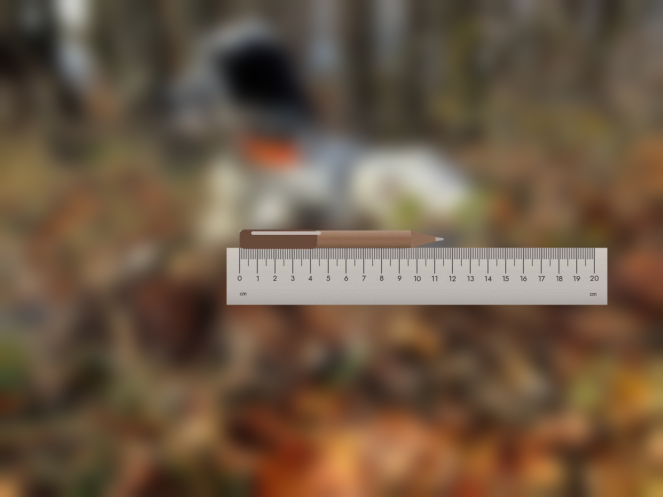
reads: 11.5
